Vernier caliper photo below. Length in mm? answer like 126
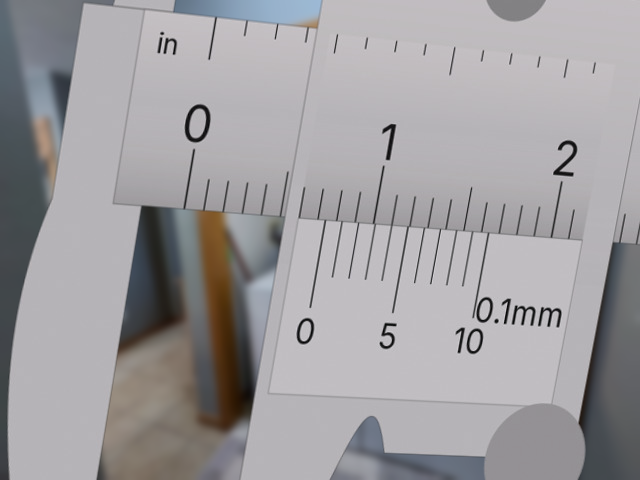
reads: 7.4
